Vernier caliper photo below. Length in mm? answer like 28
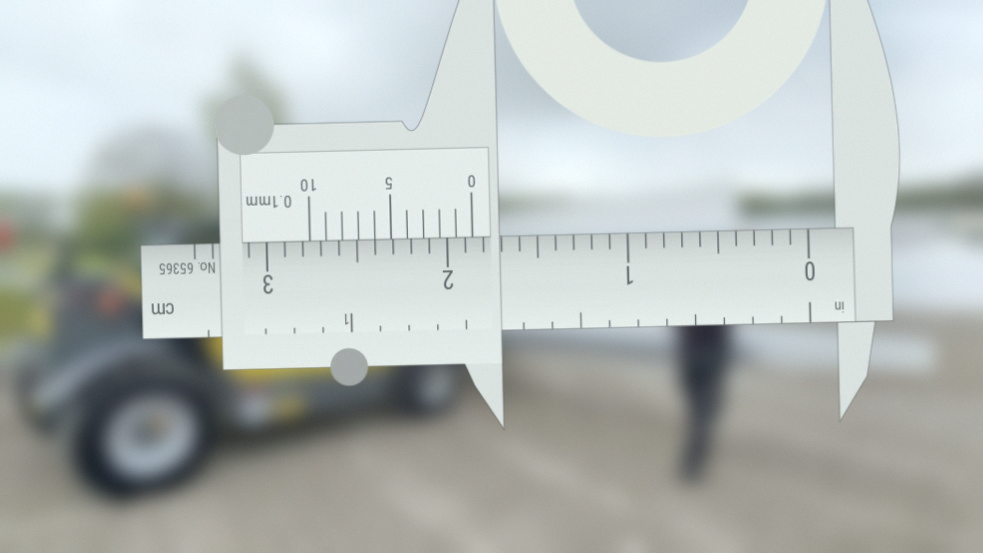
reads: 18.6
